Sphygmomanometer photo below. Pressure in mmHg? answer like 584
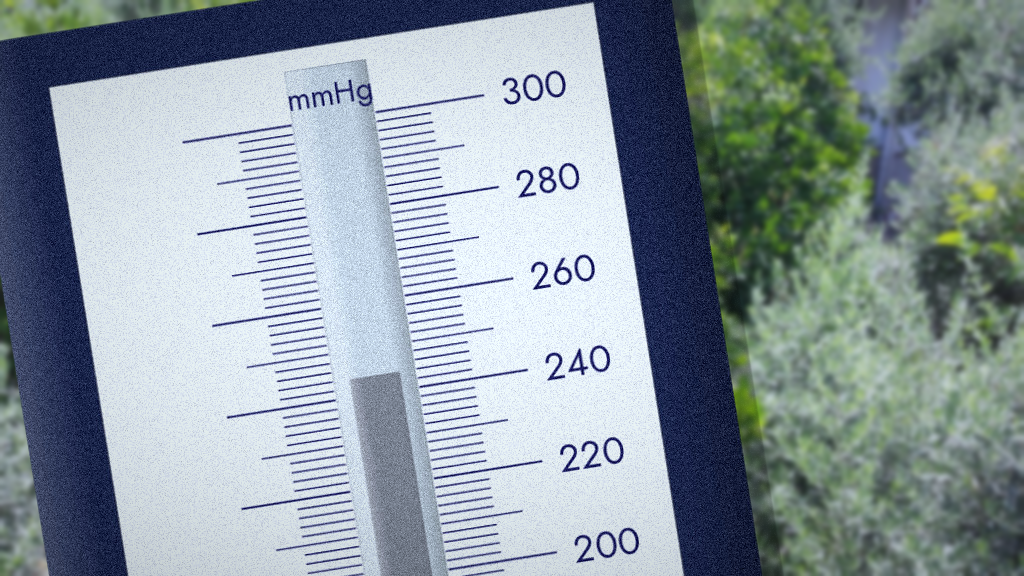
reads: 244
